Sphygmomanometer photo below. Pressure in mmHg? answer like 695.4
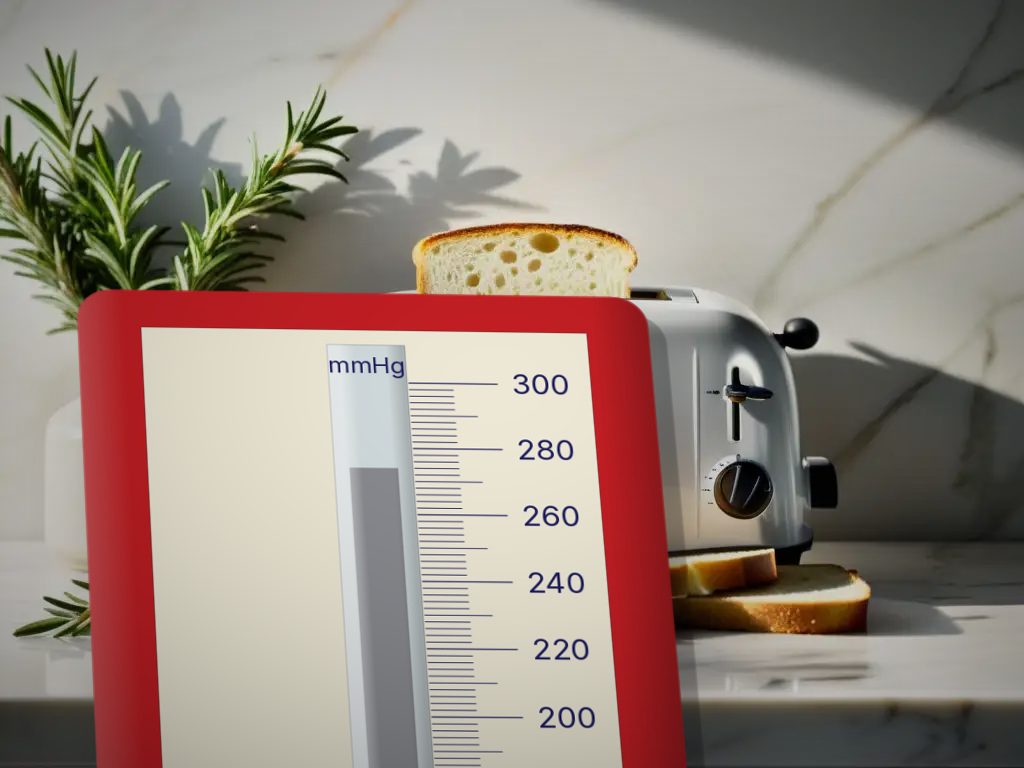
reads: 274
